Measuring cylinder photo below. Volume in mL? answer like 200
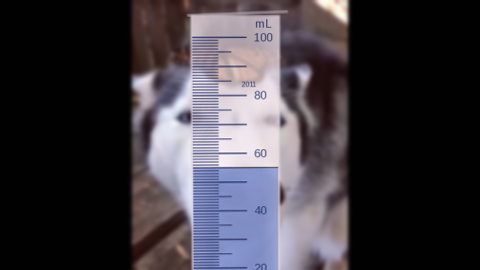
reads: 55
